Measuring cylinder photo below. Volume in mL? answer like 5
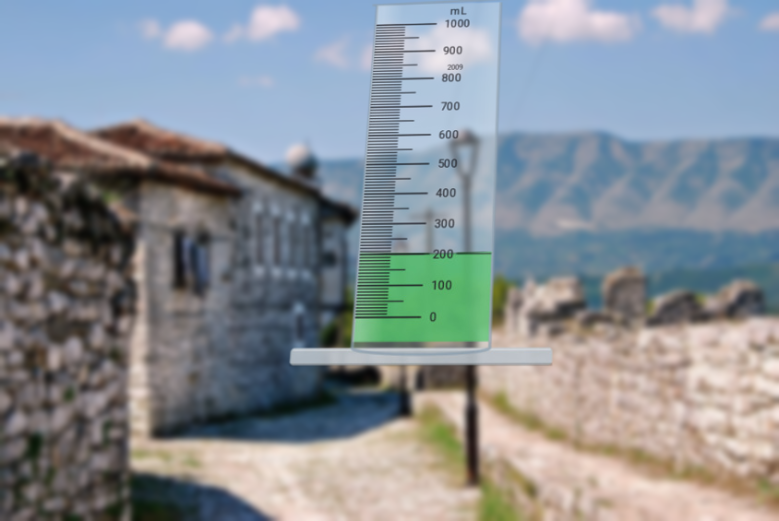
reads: 200
